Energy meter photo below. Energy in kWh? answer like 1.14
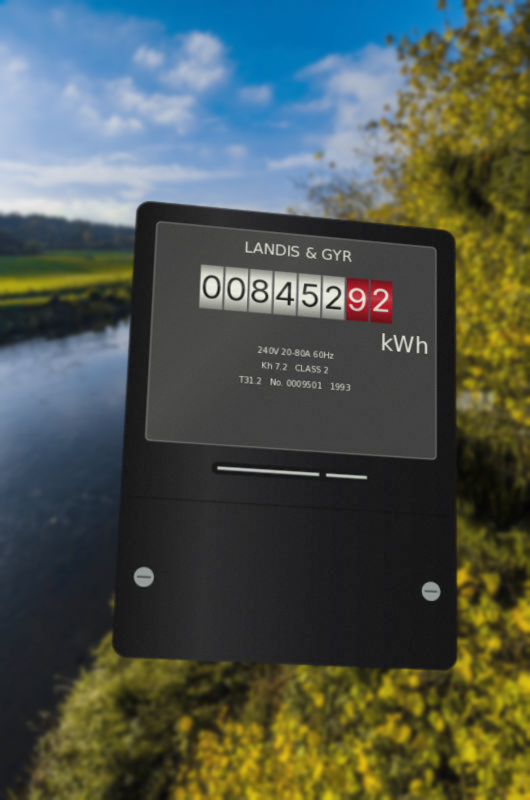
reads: 8452.92
